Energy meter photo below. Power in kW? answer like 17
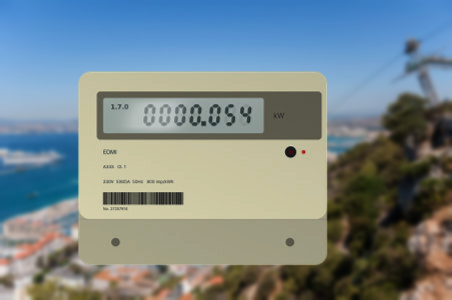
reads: 0.054
